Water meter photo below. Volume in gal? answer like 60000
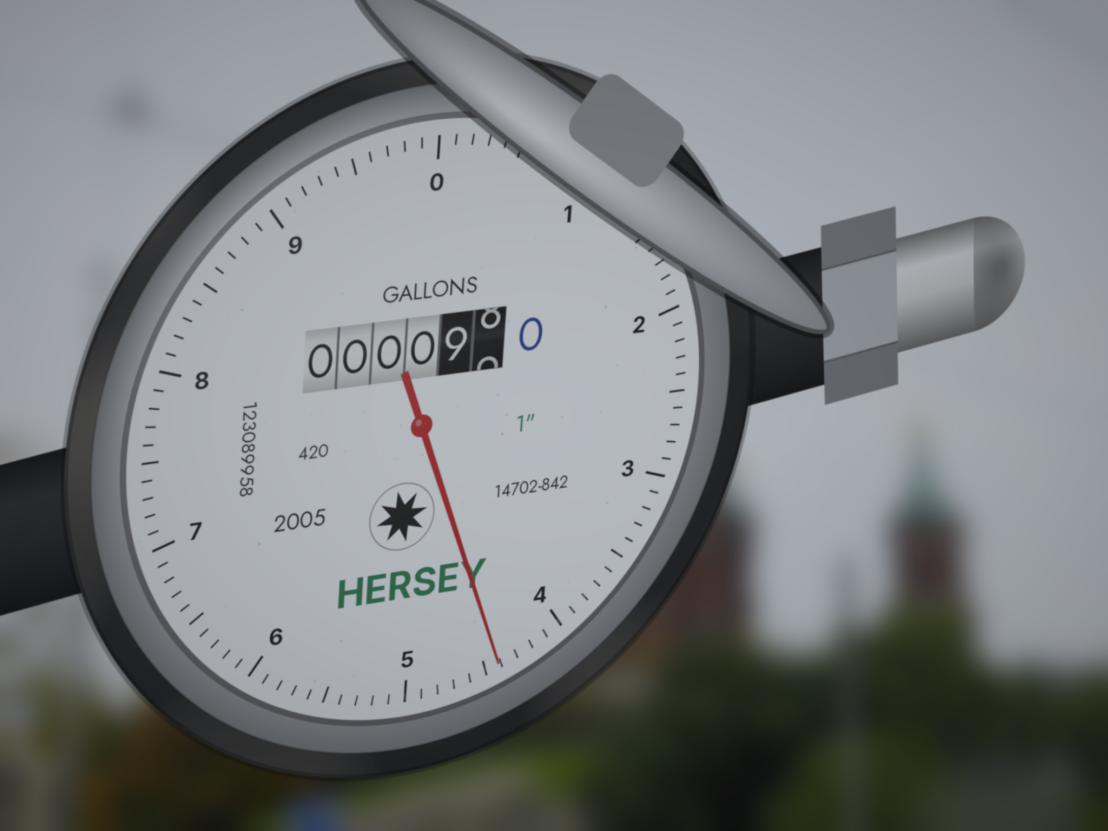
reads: 984.4
